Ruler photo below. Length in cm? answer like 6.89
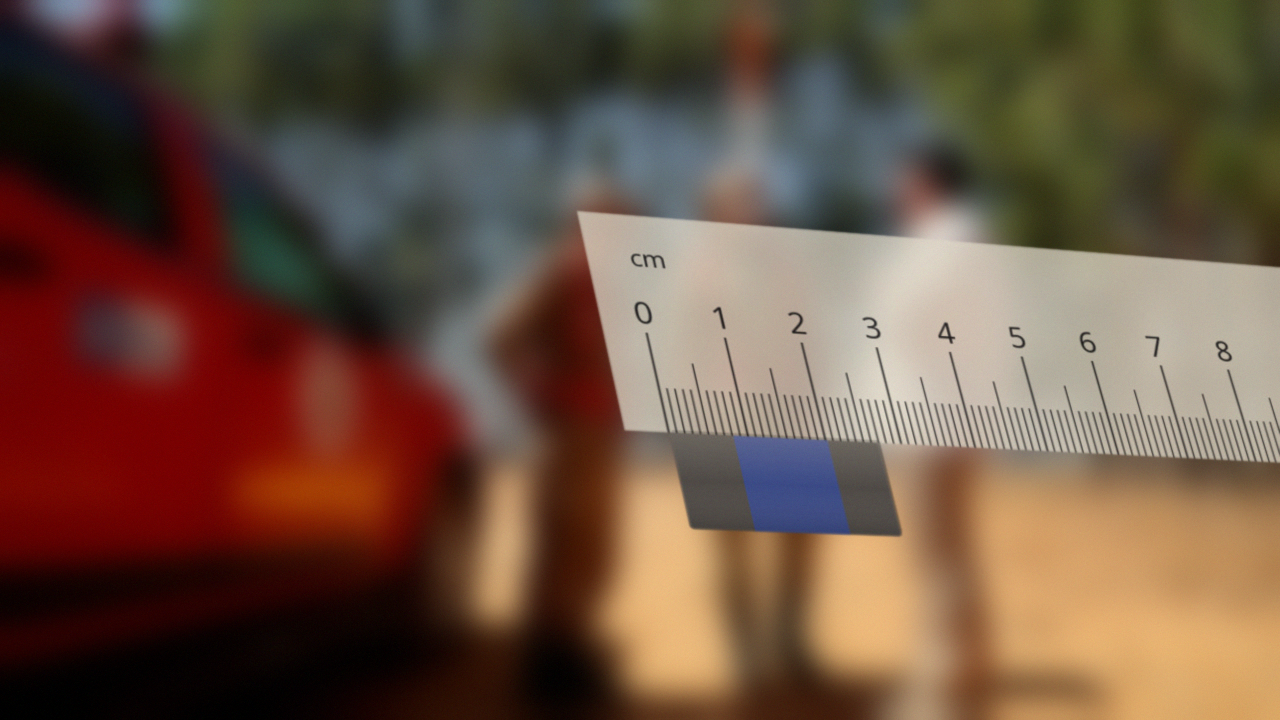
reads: 2.7
